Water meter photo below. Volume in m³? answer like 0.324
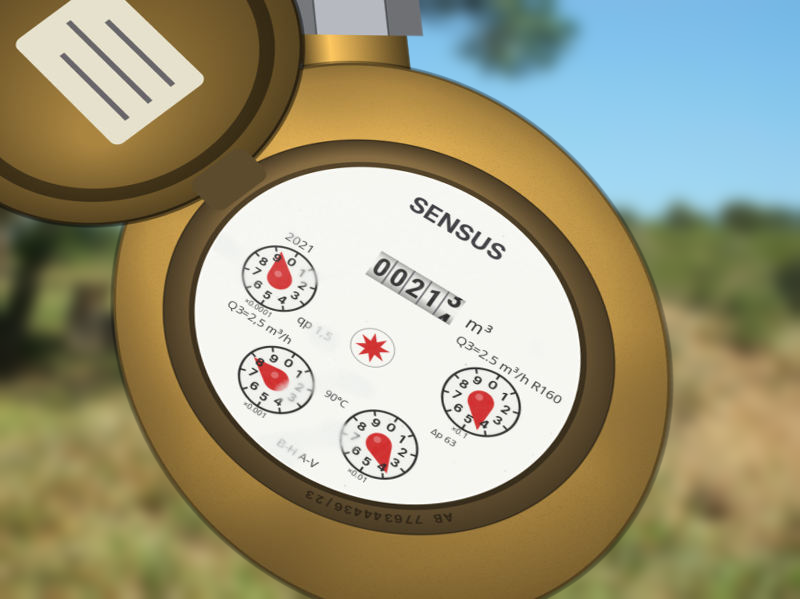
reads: 213.4379
